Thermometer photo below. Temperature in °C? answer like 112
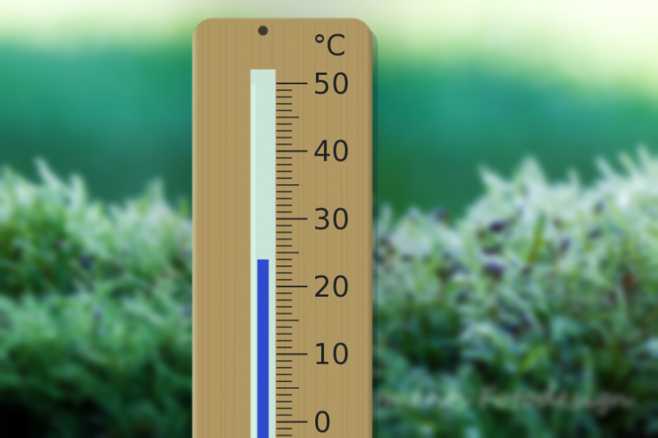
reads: 24
